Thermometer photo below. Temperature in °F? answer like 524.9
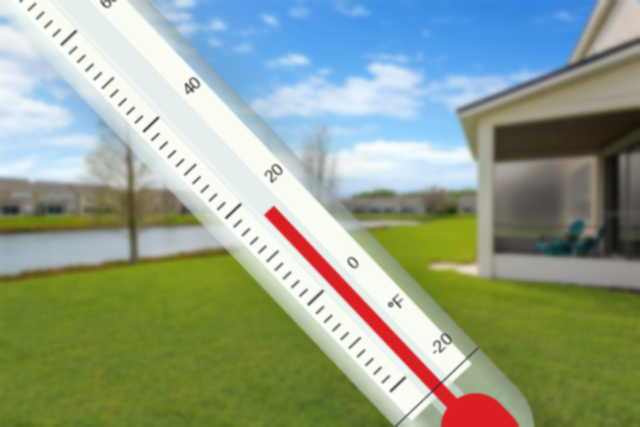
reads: 16
